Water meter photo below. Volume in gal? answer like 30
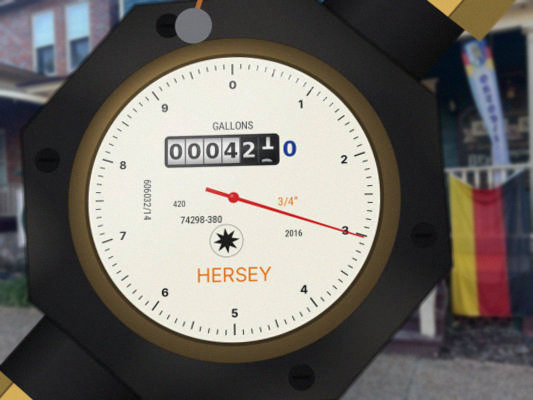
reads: 4213.0
